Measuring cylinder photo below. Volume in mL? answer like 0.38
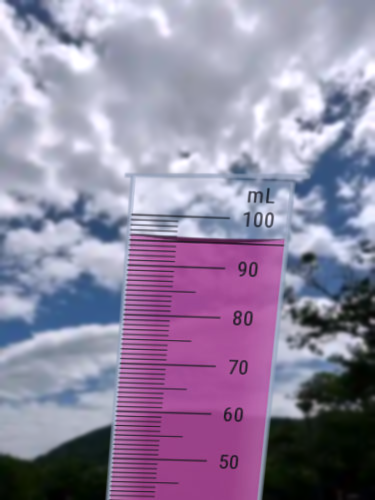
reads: 95
